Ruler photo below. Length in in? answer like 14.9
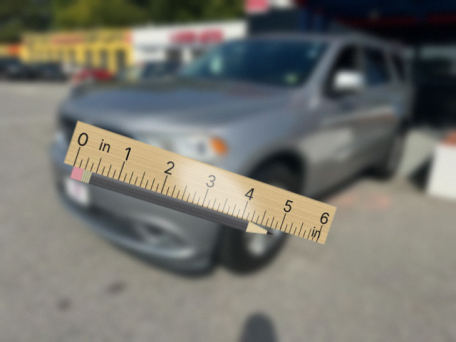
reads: 4.875
